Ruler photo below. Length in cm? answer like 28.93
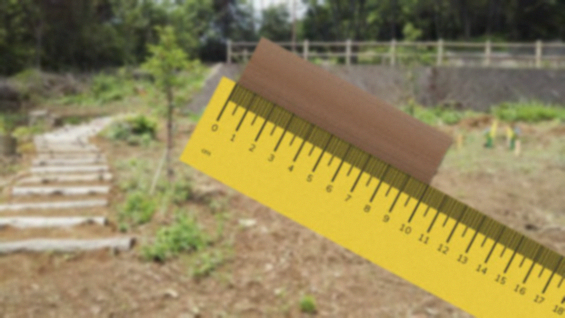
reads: 10
